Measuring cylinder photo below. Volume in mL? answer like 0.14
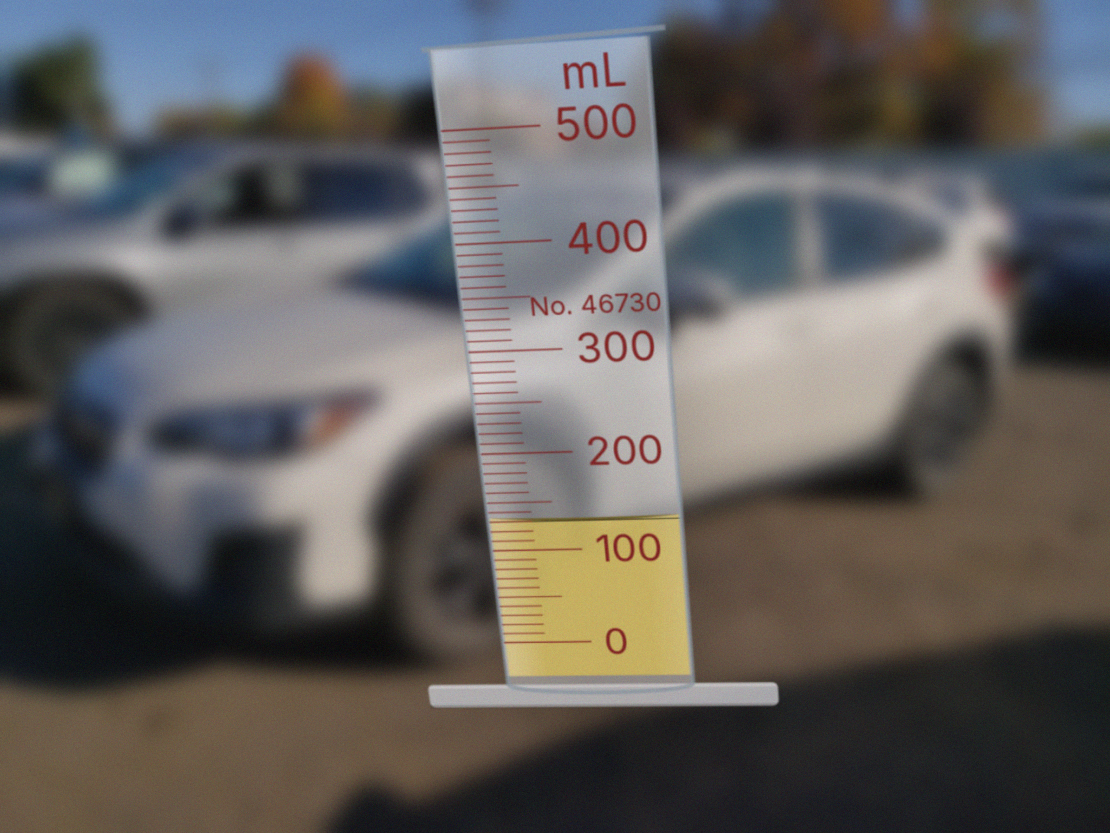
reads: 130
